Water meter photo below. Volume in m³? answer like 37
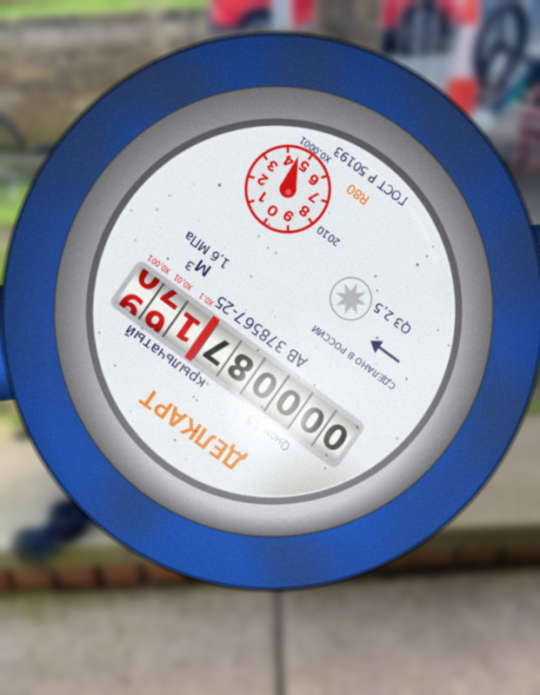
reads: 87.1694
